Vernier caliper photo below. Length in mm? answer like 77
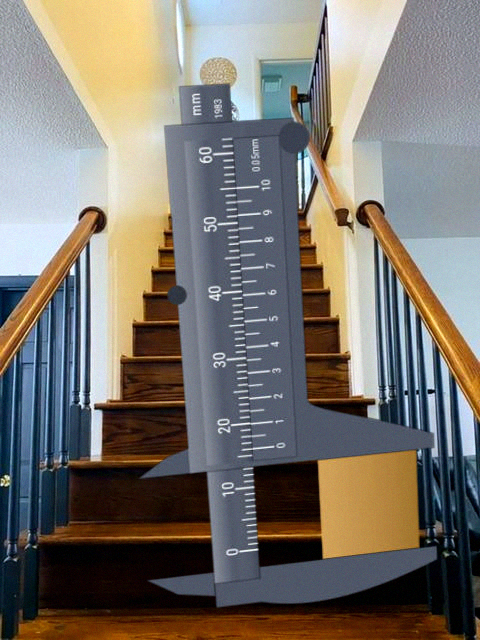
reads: 16.0
